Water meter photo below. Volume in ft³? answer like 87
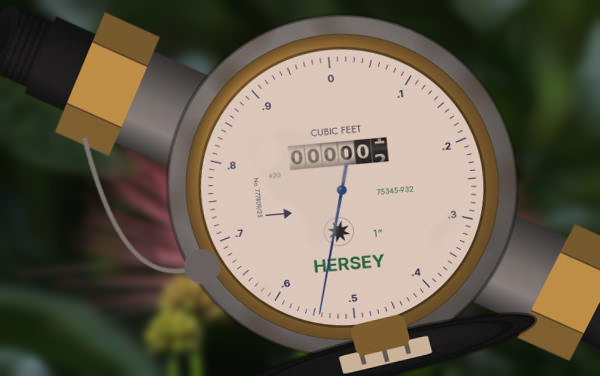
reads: 1.54
